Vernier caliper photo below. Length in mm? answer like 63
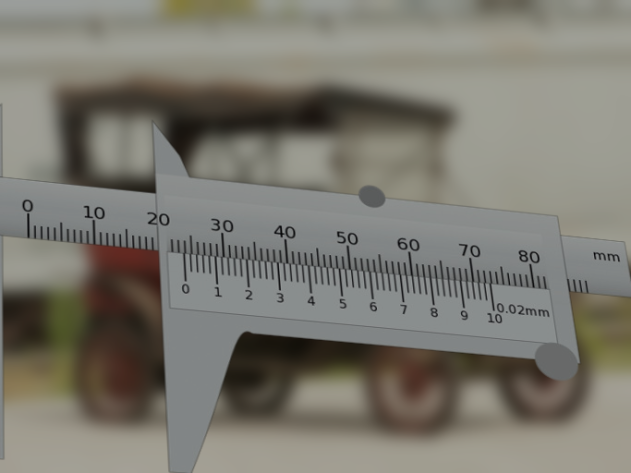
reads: 23.8
